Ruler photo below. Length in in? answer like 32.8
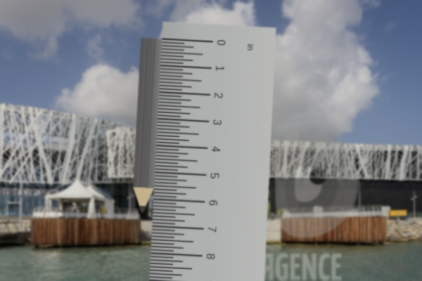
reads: 6.5
